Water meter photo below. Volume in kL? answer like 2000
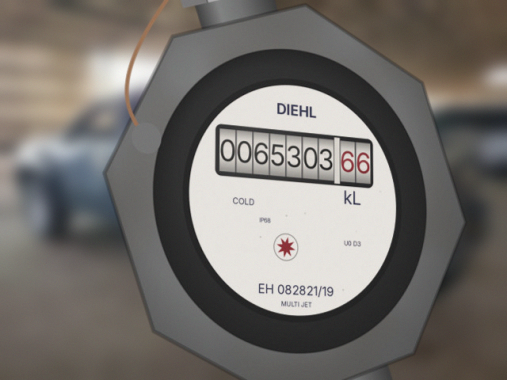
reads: 65303.66
